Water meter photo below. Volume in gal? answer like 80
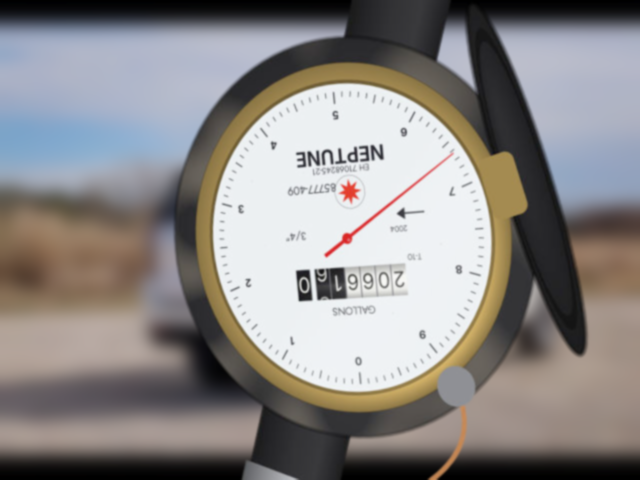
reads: 2066156.6
